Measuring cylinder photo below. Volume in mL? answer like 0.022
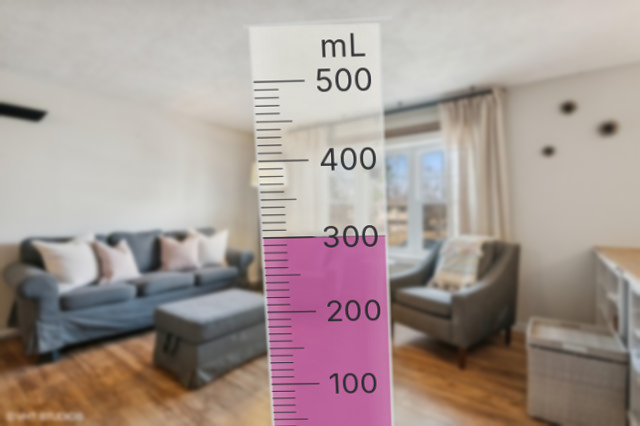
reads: 300
